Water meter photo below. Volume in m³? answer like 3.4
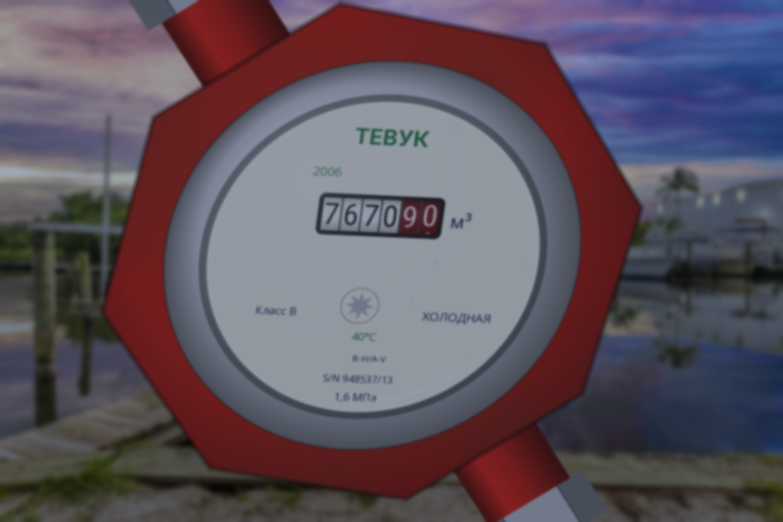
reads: 7670.90
